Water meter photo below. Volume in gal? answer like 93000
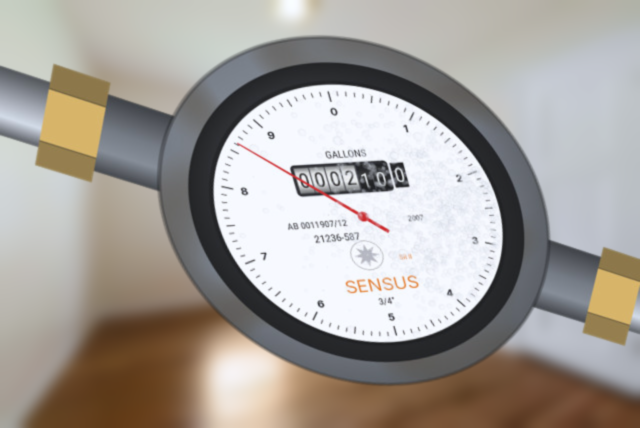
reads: 2098.6
